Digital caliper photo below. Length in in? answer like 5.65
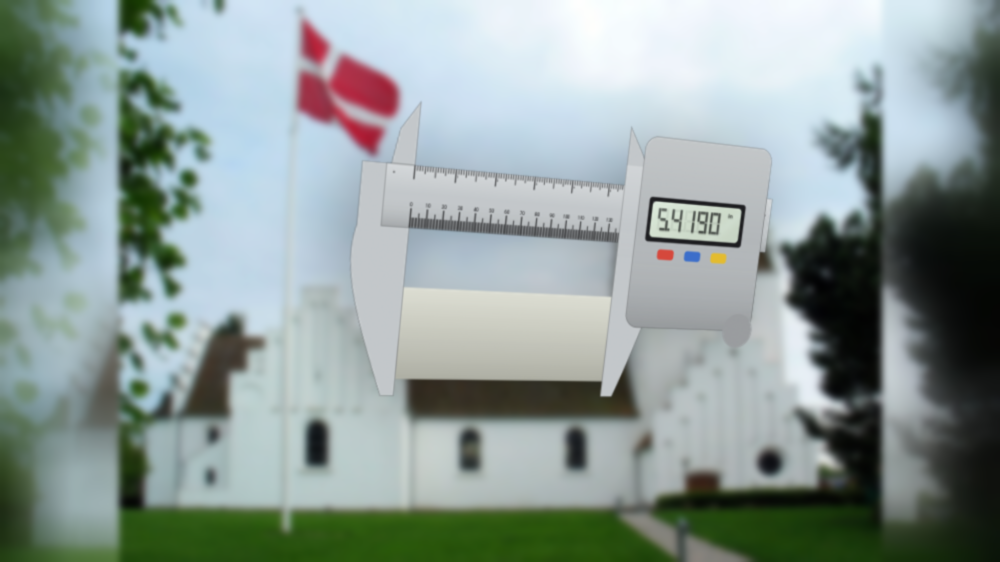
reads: 5.4190
